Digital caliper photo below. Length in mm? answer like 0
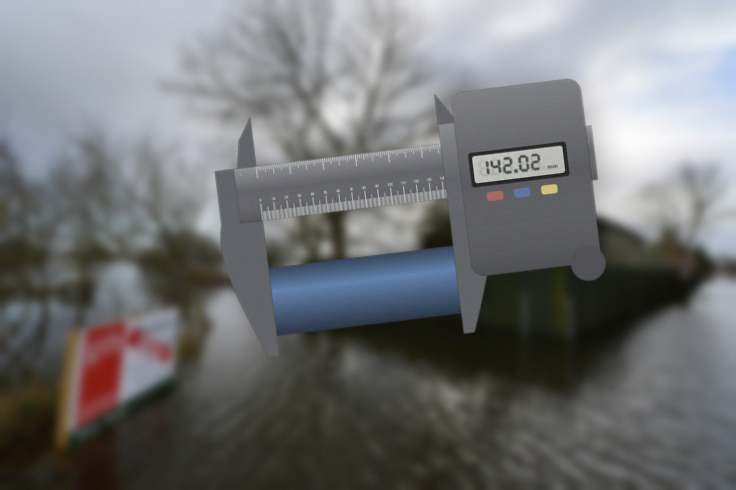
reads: 142.02
